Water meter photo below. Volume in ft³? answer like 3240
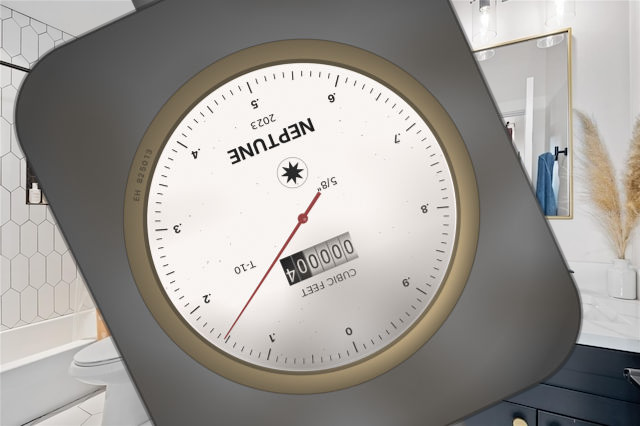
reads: 4.15
